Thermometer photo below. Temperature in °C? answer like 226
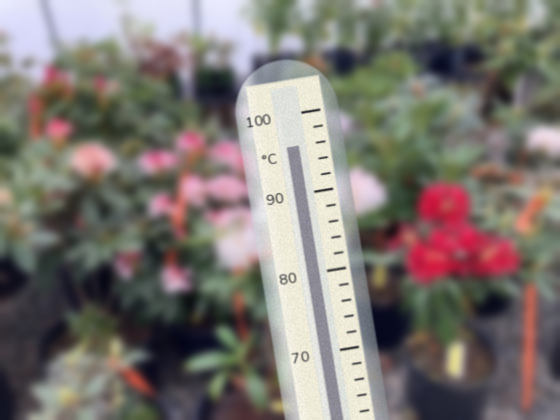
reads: 96
